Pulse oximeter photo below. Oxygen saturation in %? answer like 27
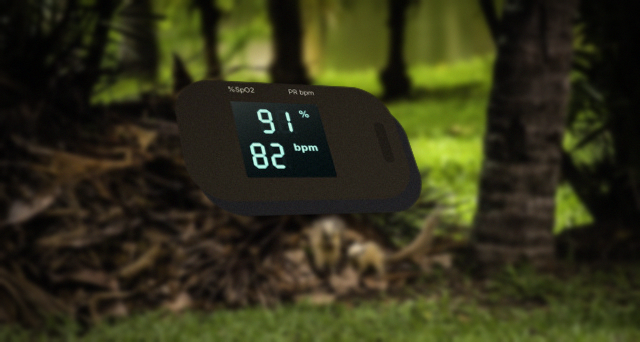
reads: 91
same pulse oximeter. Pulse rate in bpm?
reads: 82
